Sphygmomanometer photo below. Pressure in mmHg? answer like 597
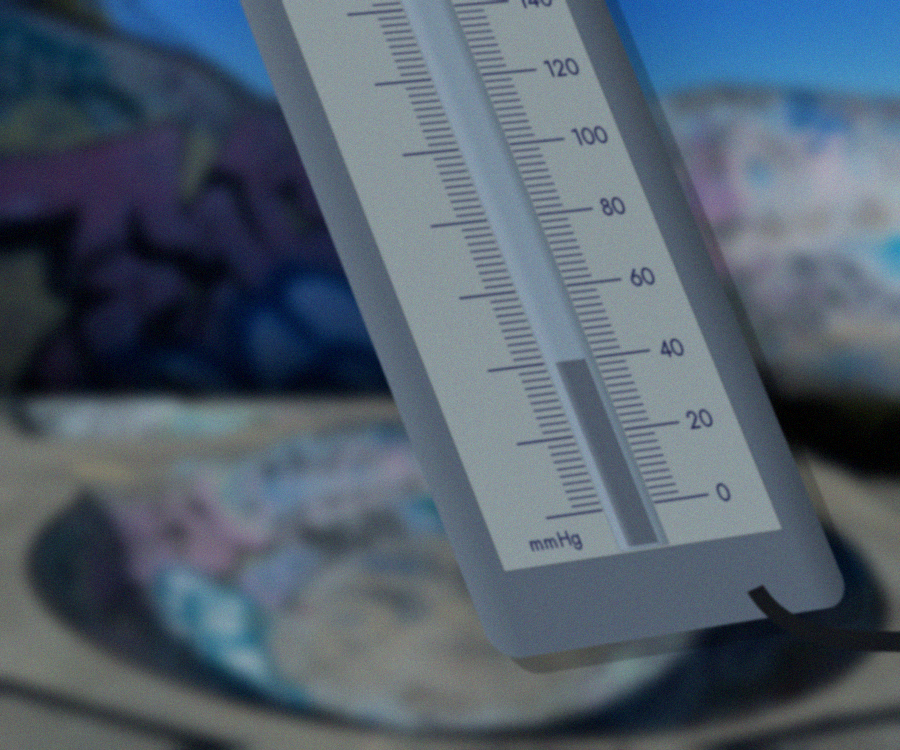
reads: 40
